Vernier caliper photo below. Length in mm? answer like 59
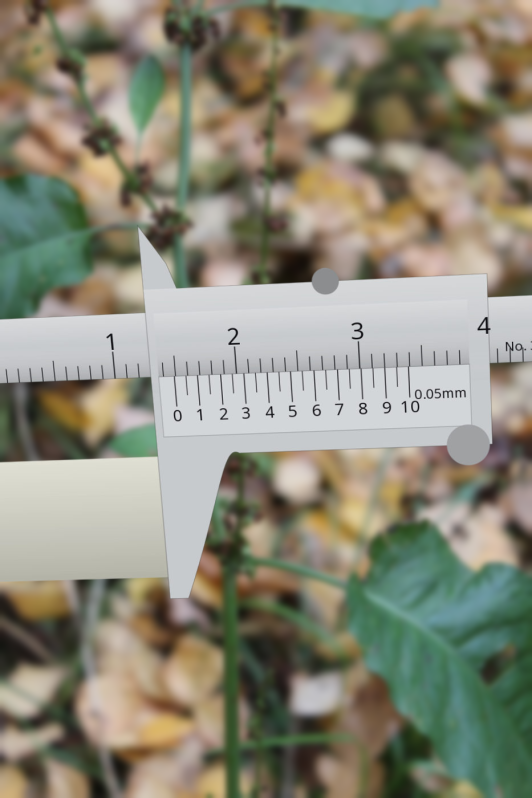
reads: 14.9
